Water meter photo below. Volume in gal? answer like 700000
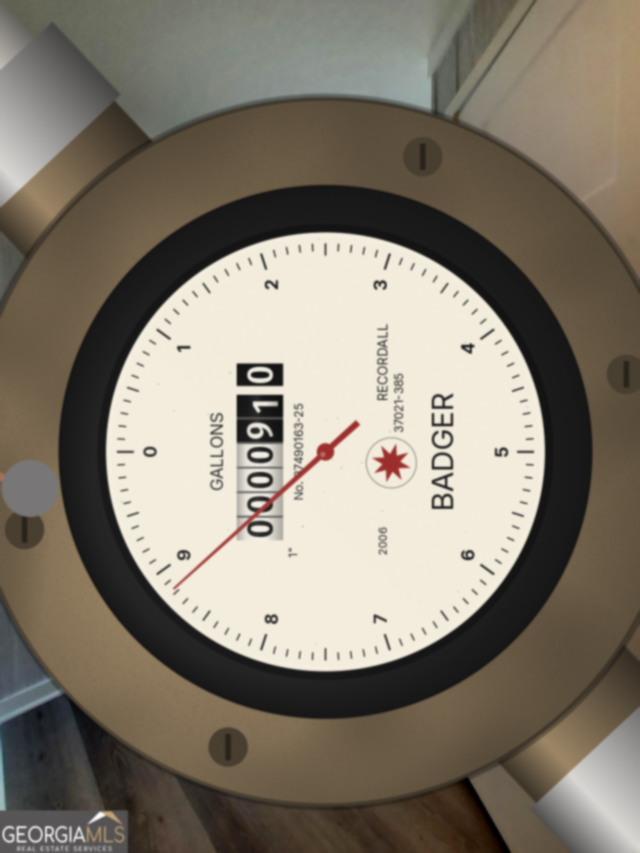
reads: 908.8
